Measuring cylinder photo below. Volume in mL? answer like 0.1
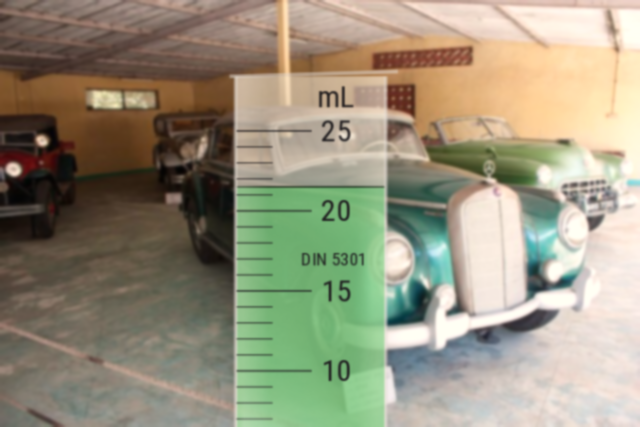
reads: 21.5
